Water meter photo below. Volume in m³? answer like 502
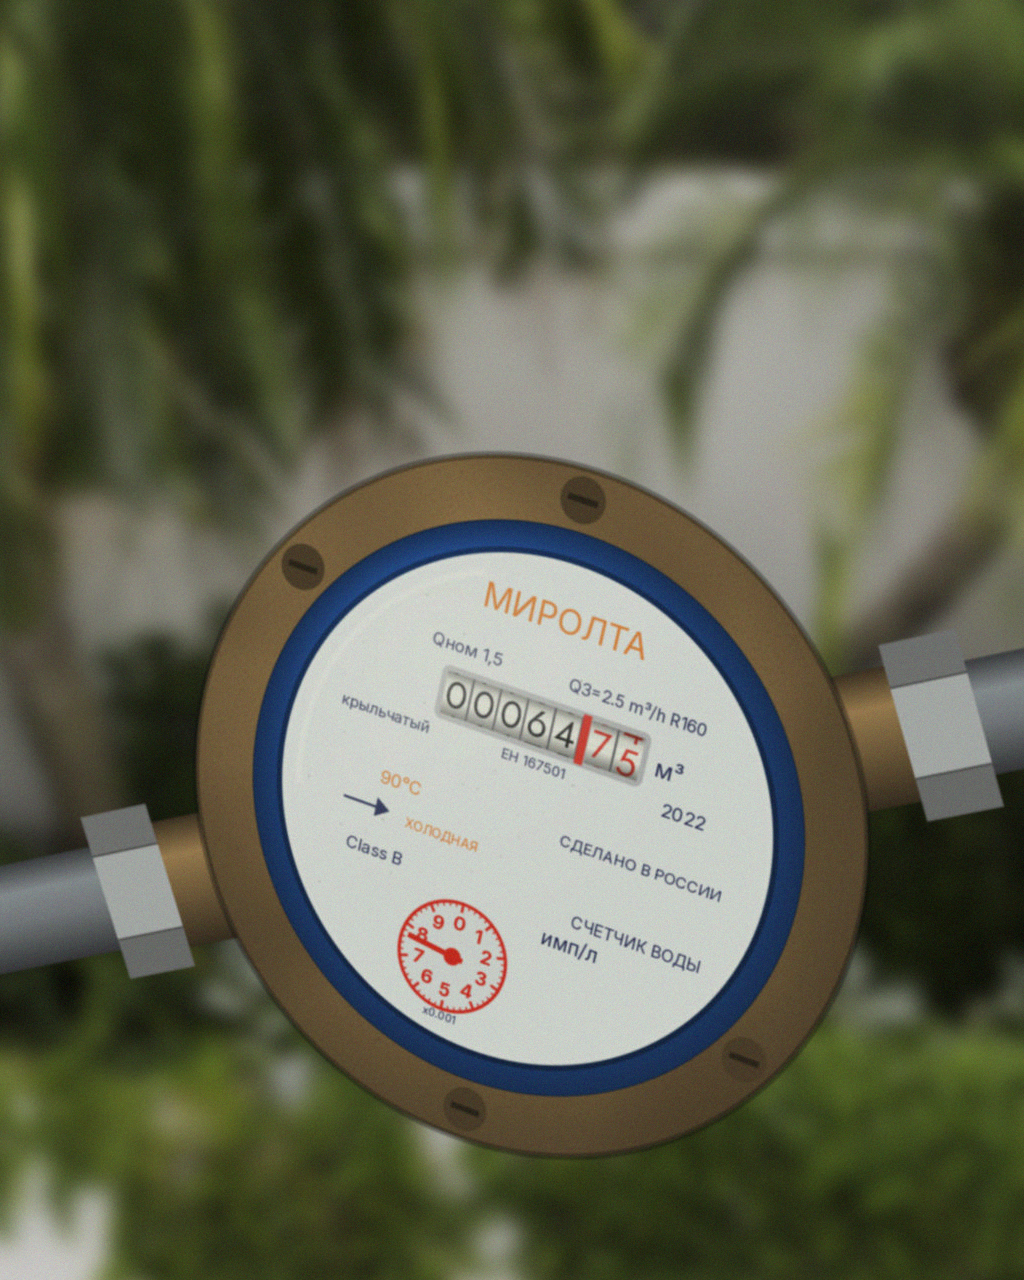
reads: 64.747
